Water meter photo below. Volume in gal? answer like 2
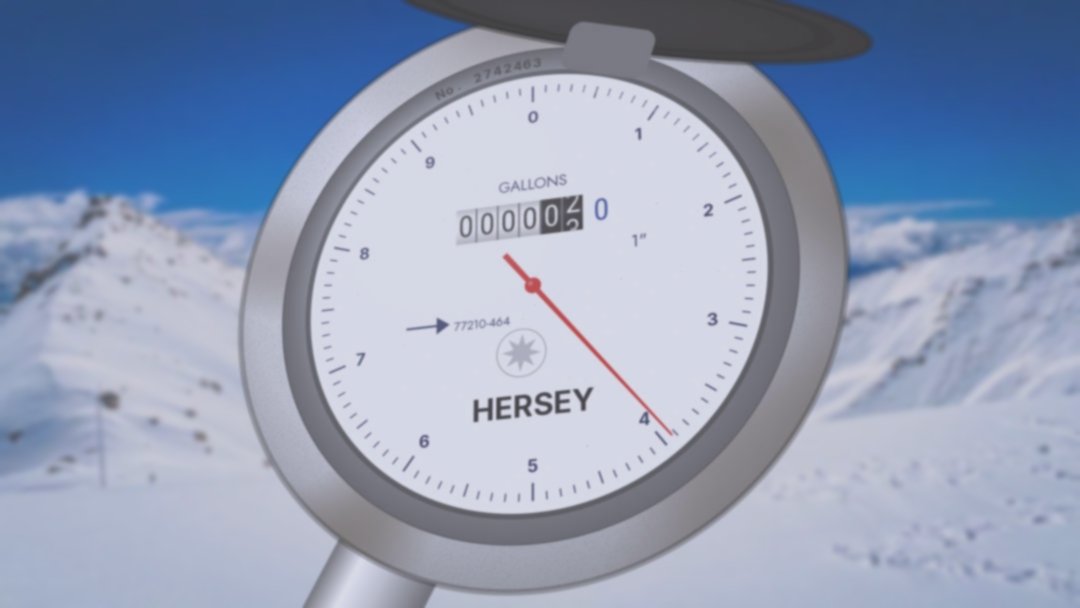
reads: 23.9
